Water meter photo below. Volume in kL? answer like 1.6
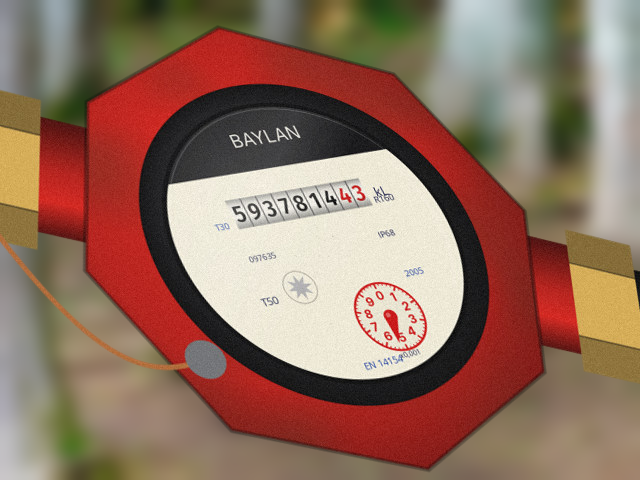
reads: 5937814.435
